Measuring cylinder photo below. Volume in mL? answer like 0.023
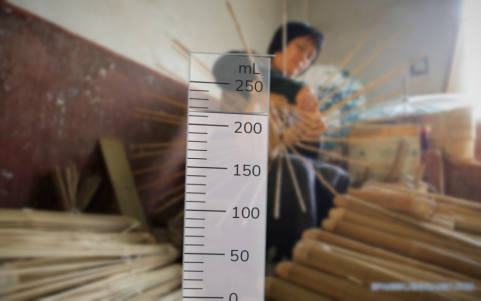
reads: 215
